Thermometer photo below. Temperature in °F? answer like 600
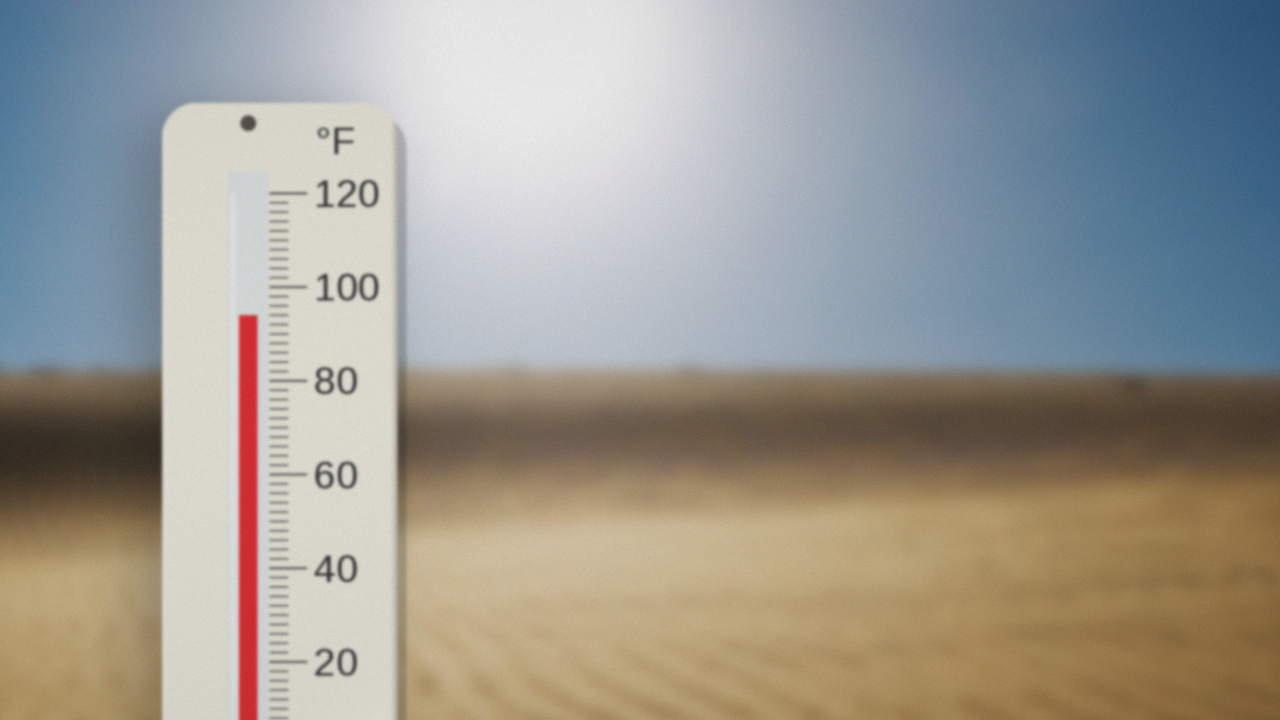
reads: 94
